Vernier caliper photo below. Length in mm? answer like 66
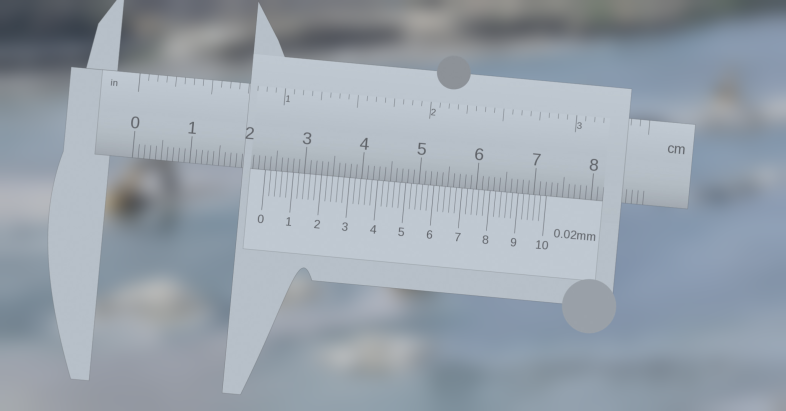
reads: 23.2
